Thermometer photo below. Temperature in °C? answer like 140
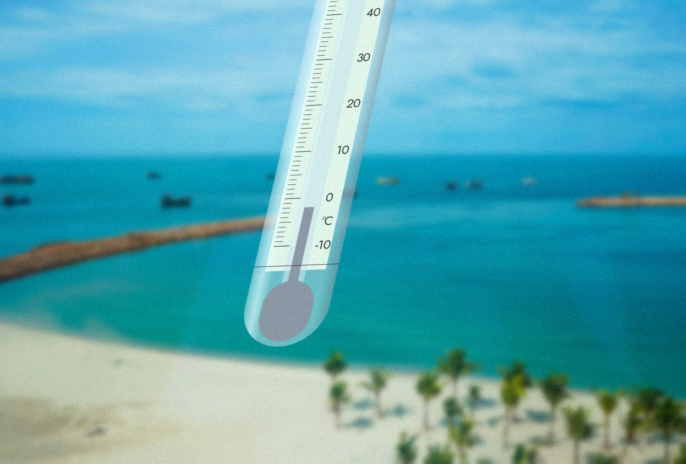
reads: -2
